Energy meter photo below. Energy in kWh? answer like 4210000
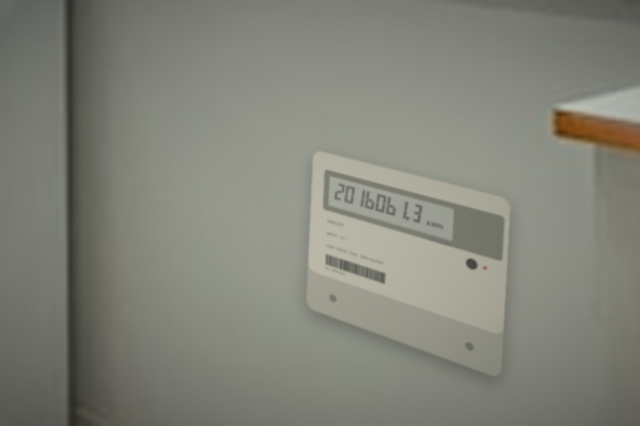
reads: 2016061.3
